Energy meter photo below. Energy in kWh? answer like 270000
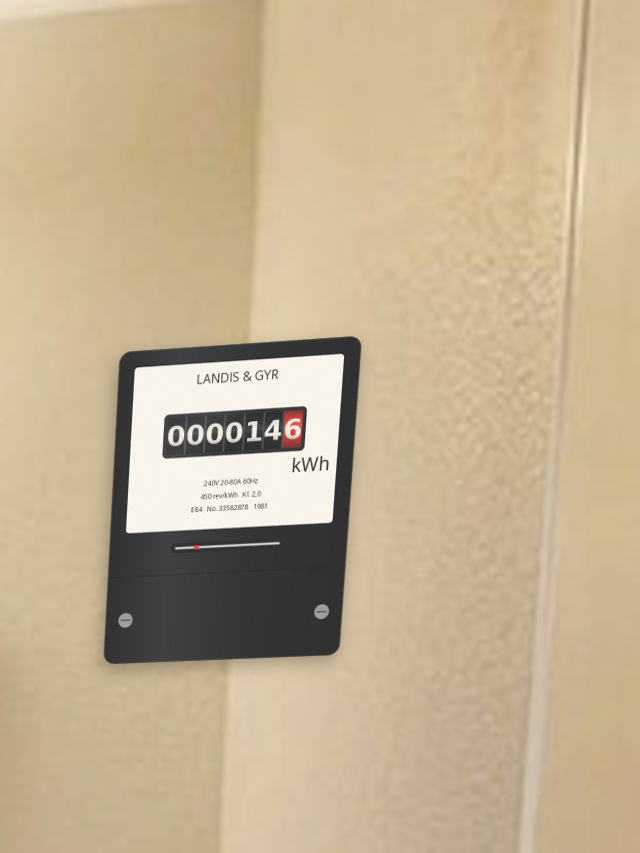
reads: 14.6
